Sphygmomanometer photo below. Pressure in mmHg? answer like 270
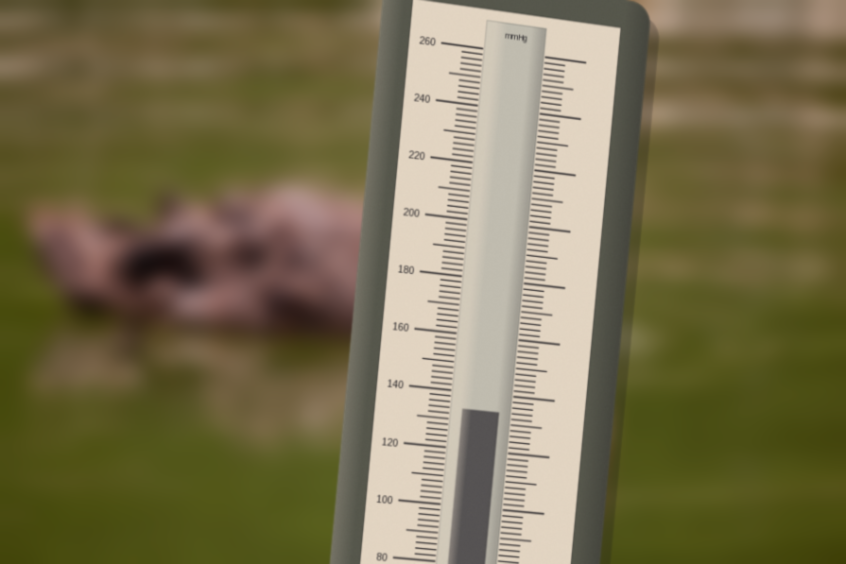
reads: 134
